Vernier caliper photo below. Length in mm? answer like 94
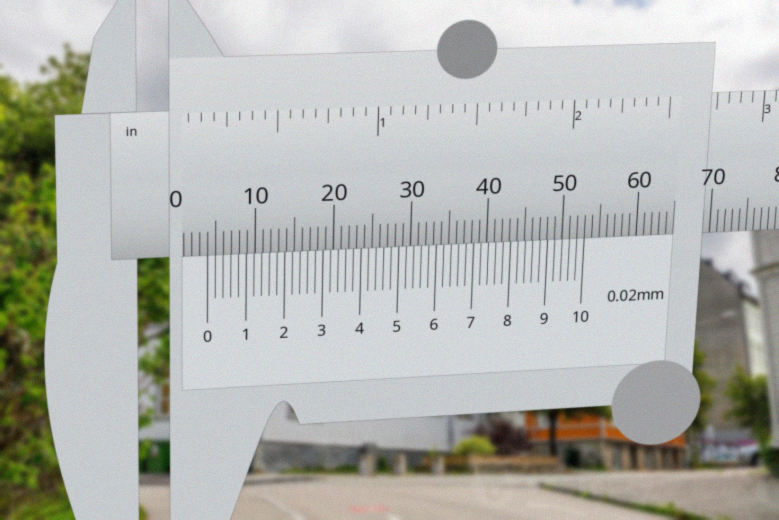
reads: 4.0
